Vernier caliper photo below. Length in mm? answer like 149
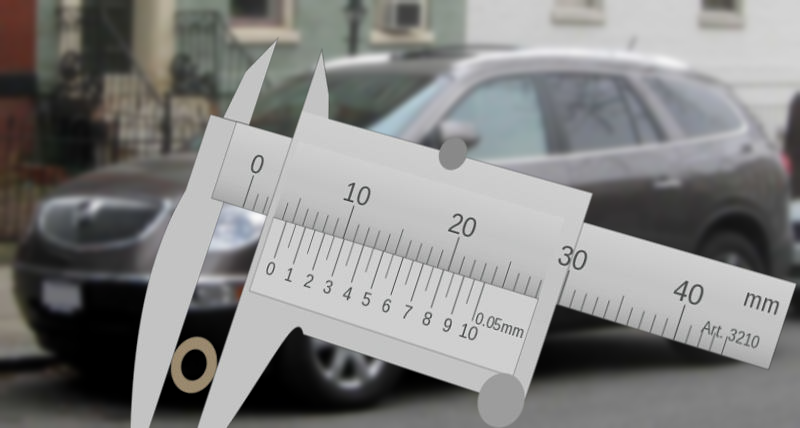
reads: 4.4
